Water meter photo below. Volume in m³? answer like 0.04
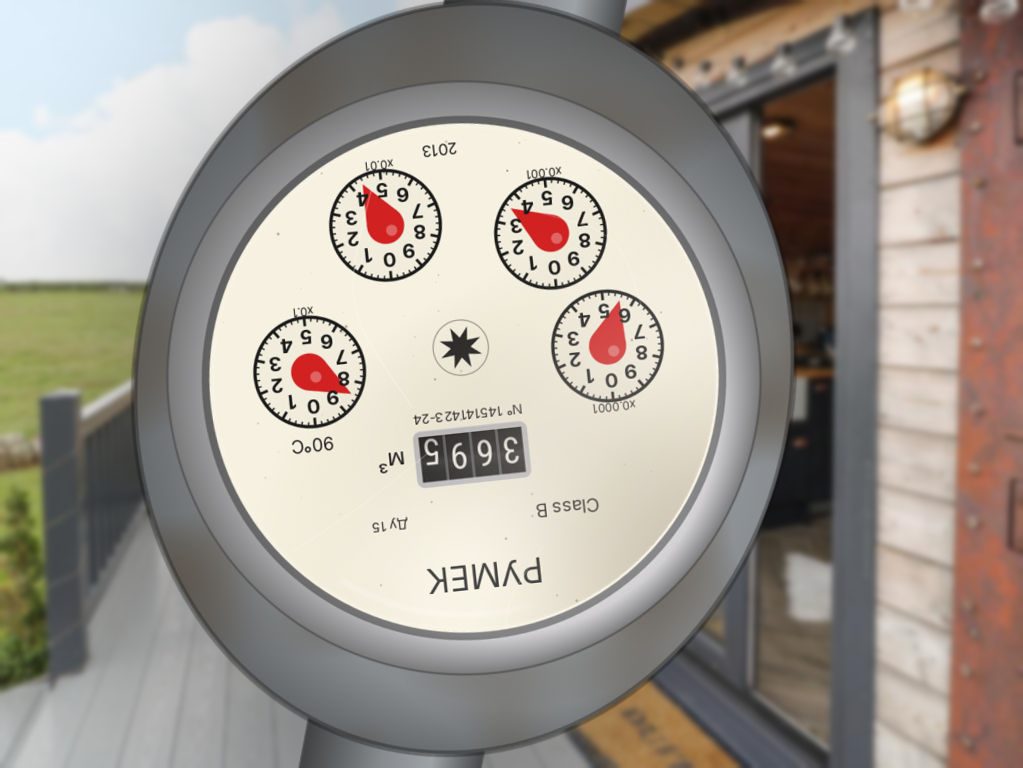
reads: 3694.8435
